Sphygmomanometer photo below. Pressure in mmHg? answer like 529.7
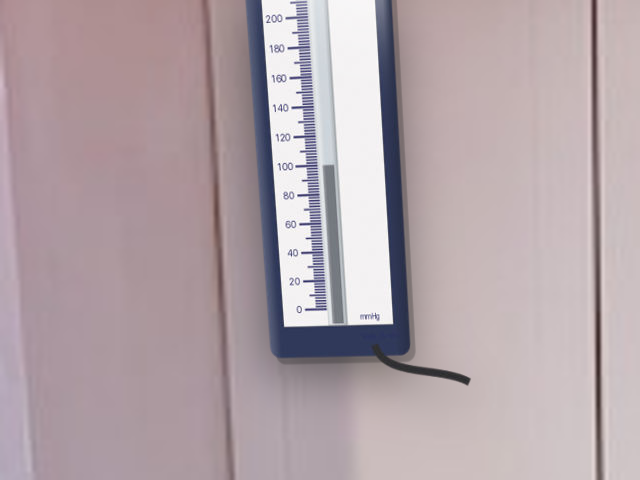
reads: 100
